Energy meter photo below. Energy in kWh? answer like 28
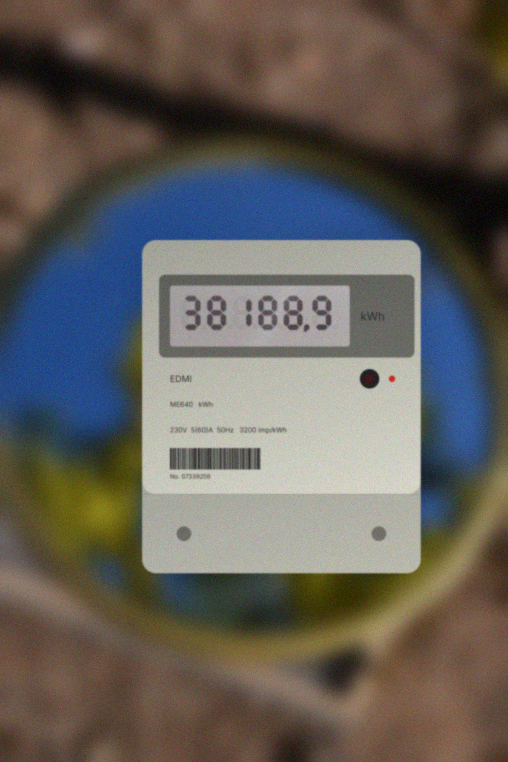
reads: 38188.9
